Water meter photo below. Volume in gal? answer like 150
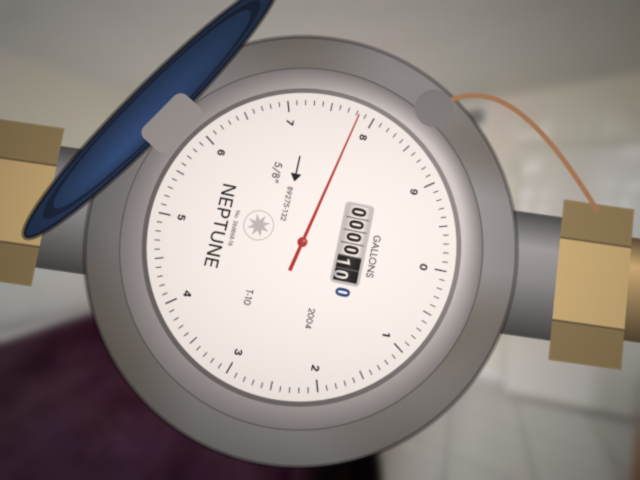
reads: 97.8
